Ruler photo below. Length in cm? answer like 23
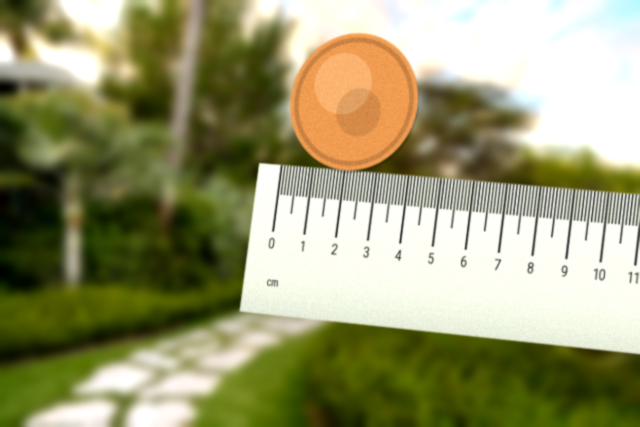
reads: 4
